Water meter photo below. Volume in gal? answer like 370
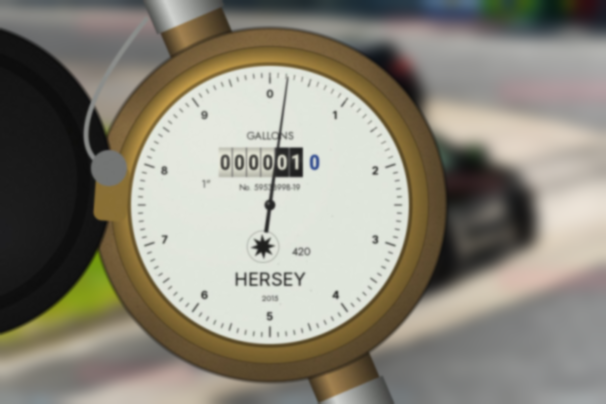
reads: 10.2
